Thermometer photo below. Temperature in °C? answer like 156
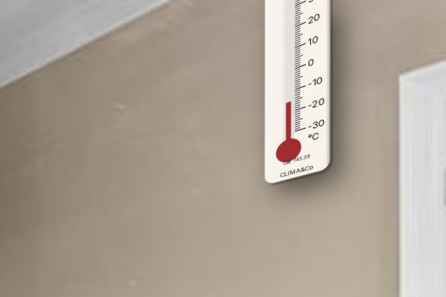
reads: -15
